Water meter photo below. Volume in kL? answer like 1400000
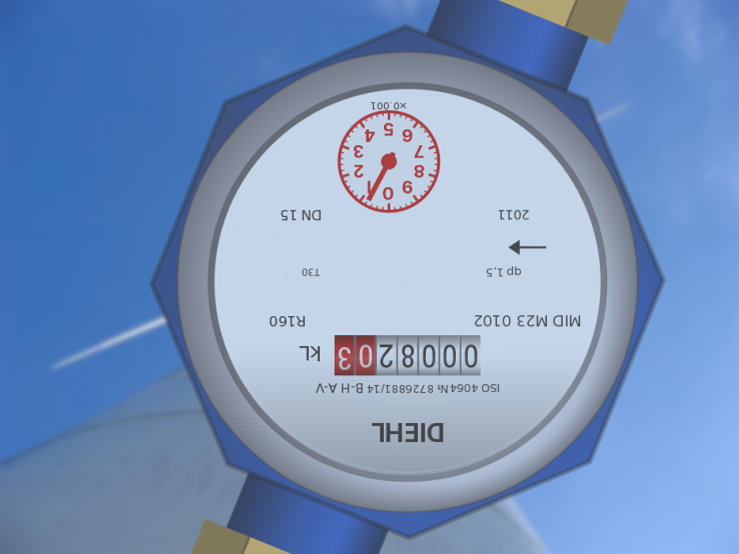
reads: 82.030
